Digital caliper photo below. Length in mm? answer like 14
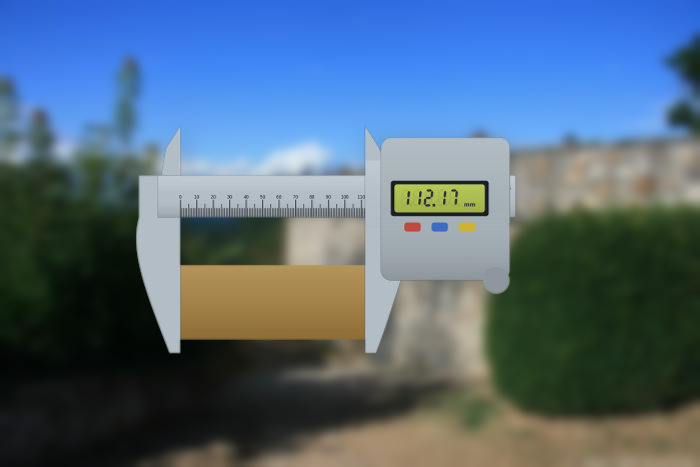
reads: 112.17
